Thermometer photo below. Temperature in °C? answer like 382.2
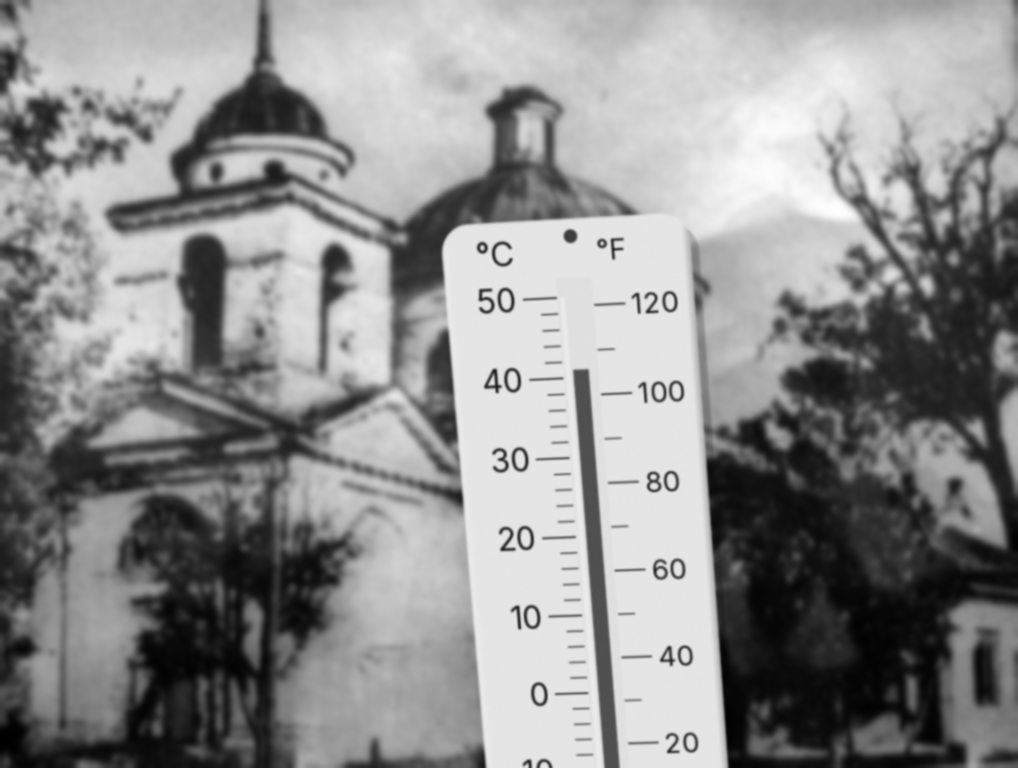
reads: 41
